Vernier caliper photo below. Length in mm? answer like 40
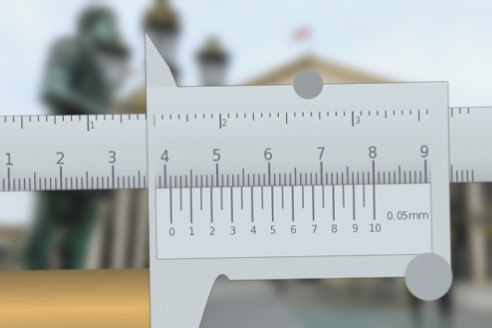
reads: 41.0
